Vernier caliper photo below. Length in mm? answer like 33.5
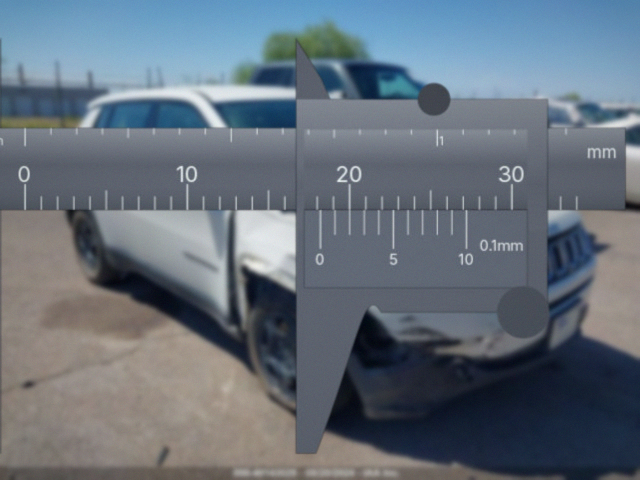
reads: 18.2
